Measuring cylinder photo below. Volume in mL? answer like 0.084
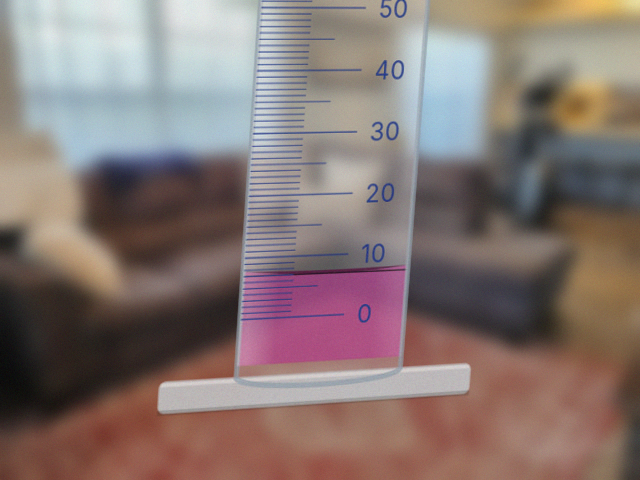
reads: 7
